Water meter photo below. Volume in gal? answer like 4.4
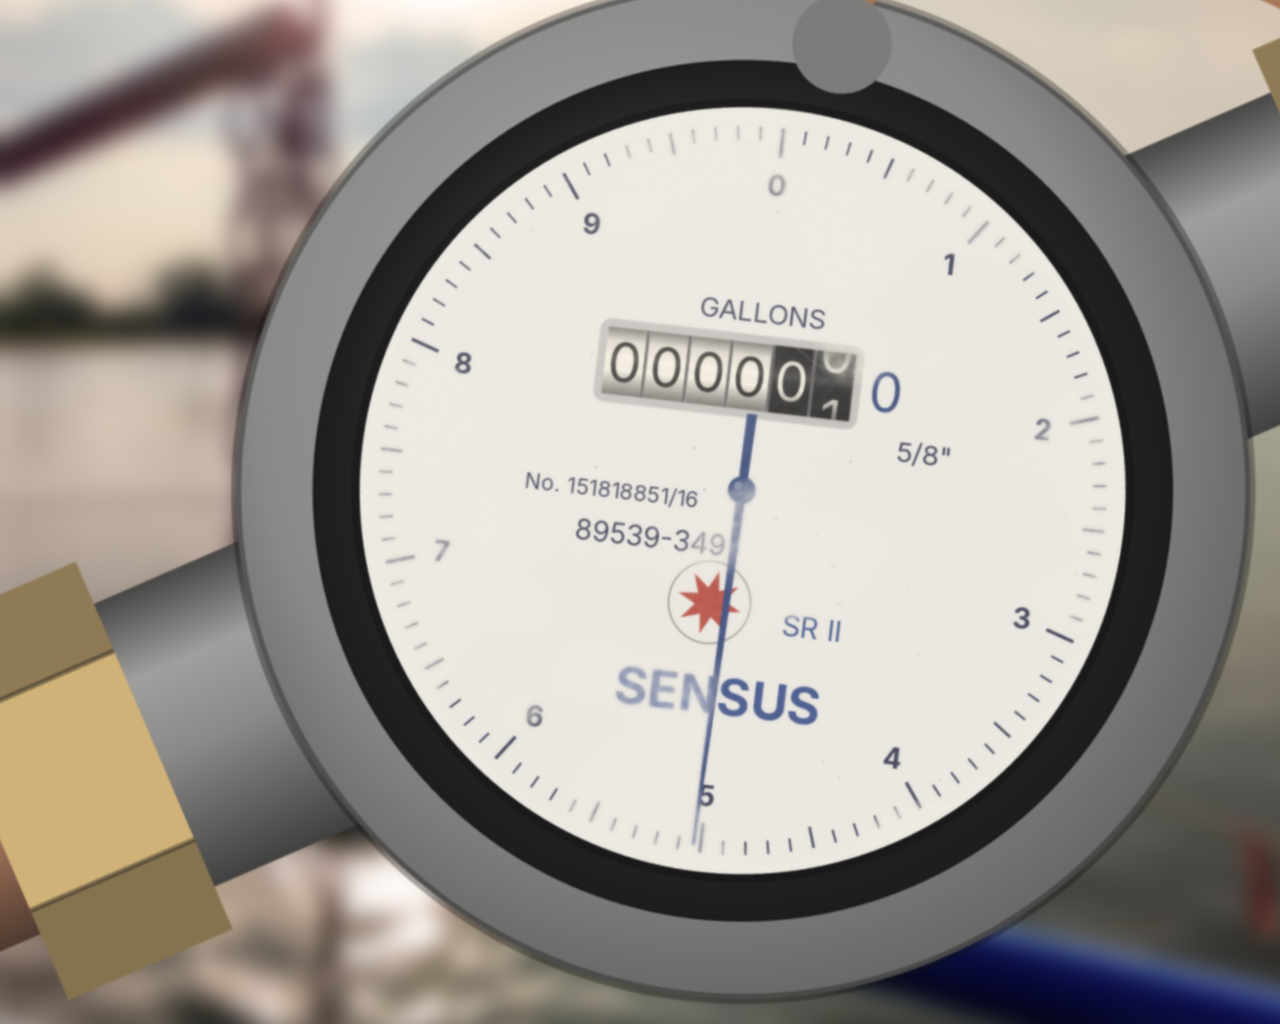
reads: 5.0
